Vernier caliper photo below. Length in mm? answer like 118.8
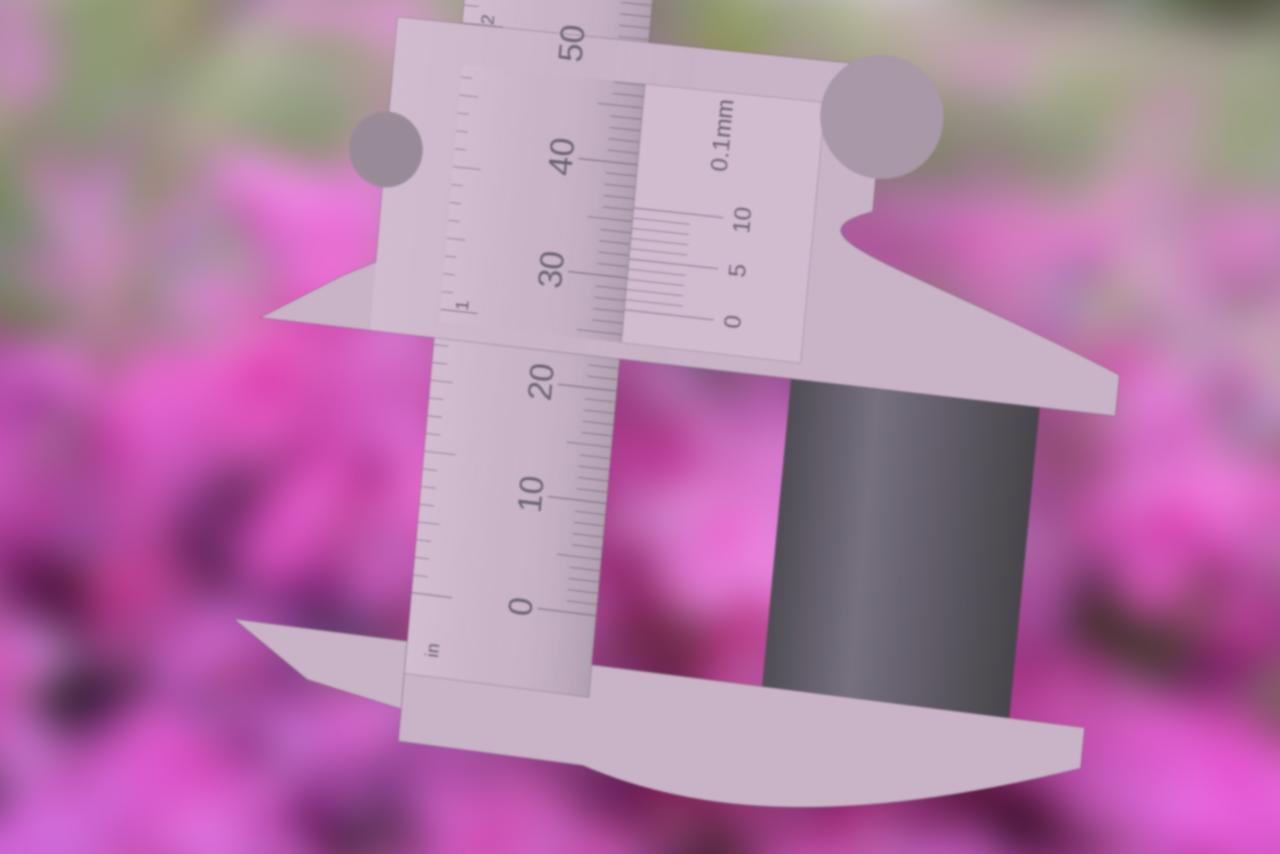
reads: 27.2
